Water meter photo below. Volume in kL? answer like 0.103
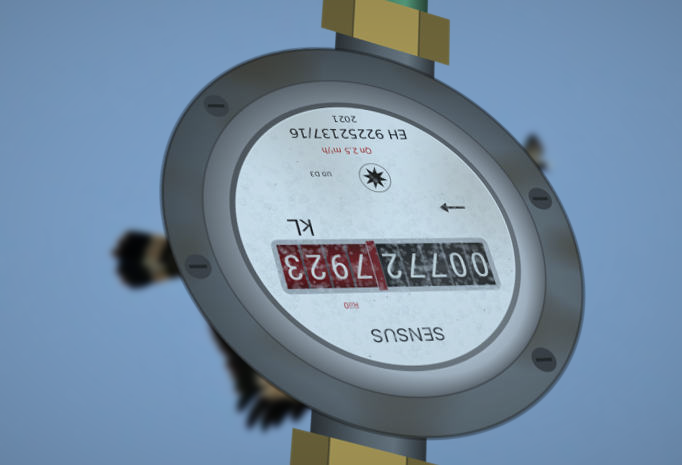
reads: 772.7923
